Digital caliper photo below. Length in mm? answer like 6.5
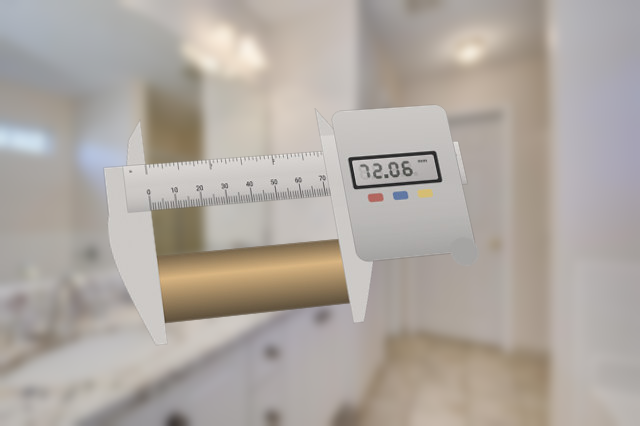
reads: 72.06
